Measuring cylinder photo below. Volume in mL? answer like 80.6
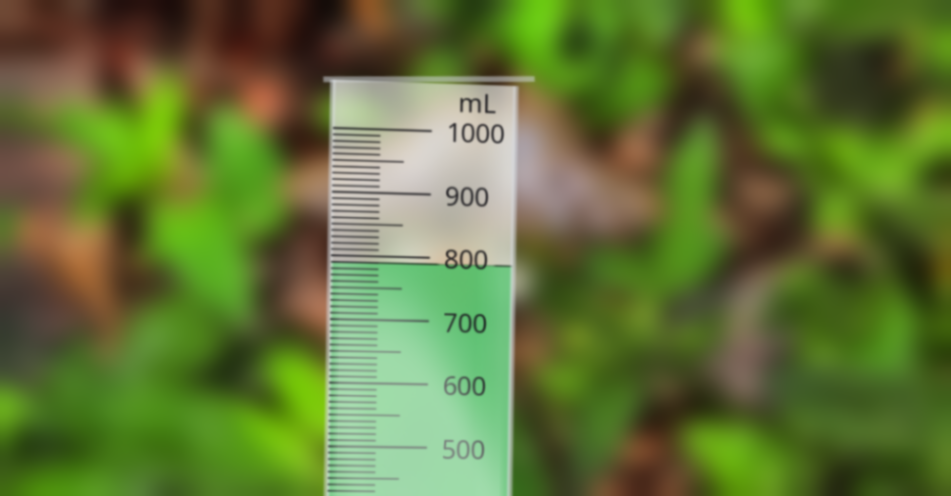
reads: 790
